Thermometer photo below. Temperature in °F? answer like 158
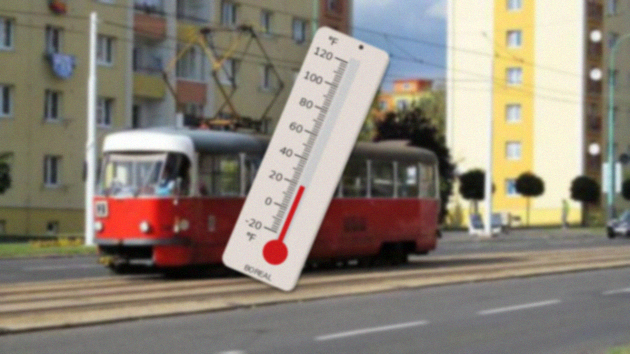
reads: 20
